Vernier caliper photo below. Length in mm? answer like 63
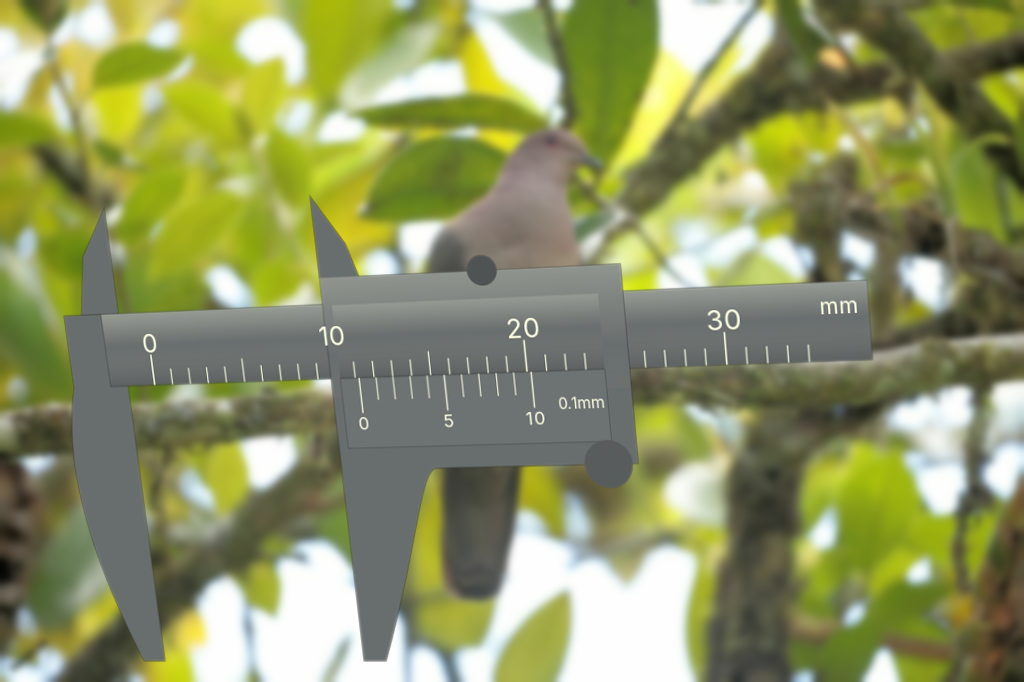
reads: 11.2
